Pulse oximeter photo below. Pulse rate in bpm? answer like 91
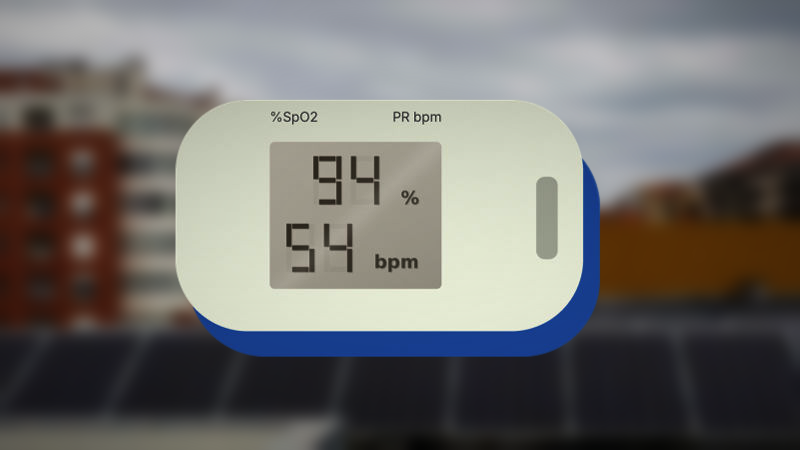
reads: 54
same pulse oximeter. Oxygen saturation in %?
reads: 94
